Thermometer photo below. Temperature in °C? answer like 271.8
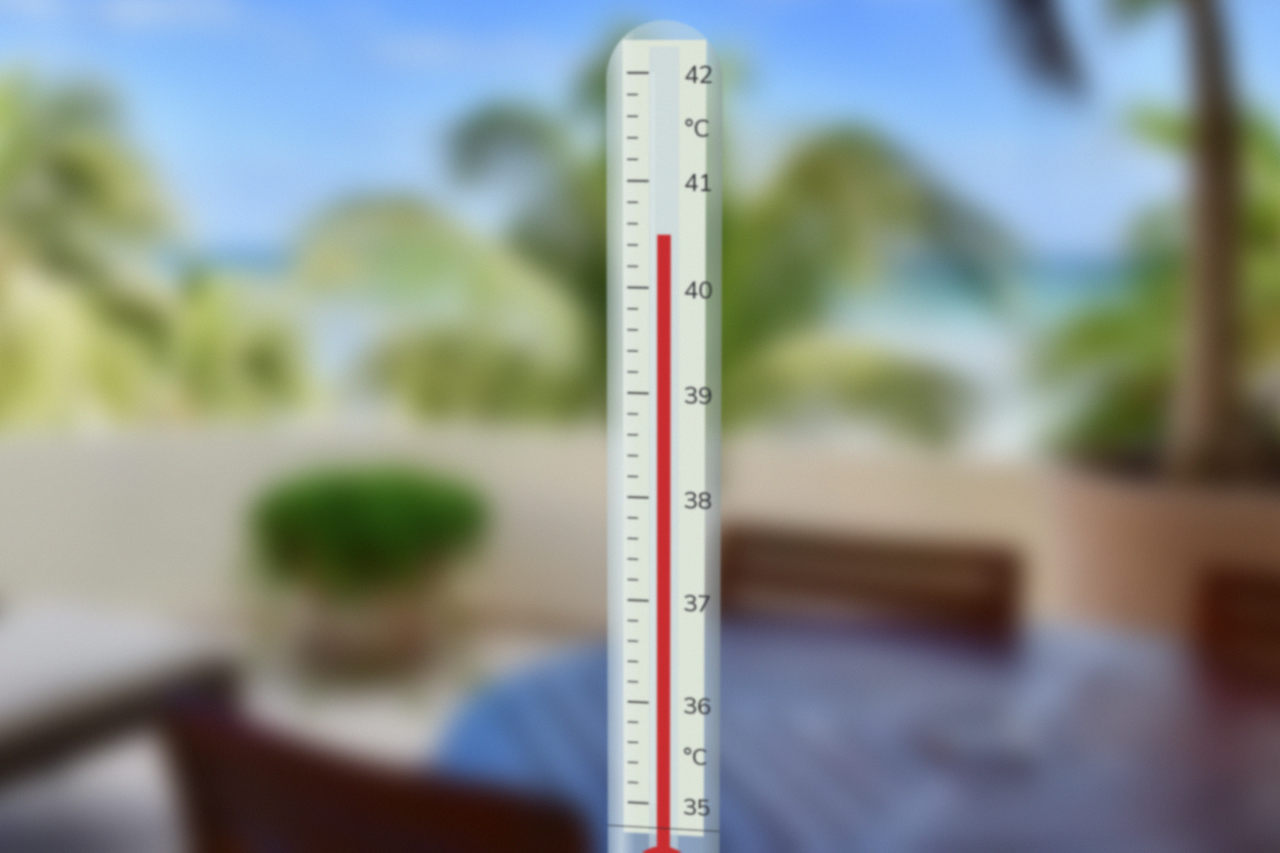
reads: 40.5
